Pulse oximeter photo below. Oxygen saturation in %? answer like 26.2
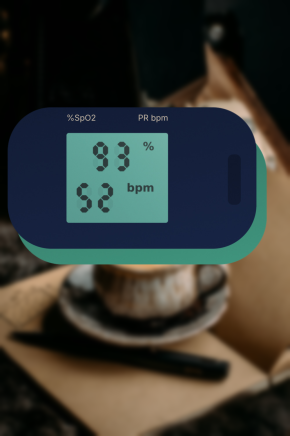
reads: 93
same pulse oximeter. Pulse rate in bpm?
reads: 52
